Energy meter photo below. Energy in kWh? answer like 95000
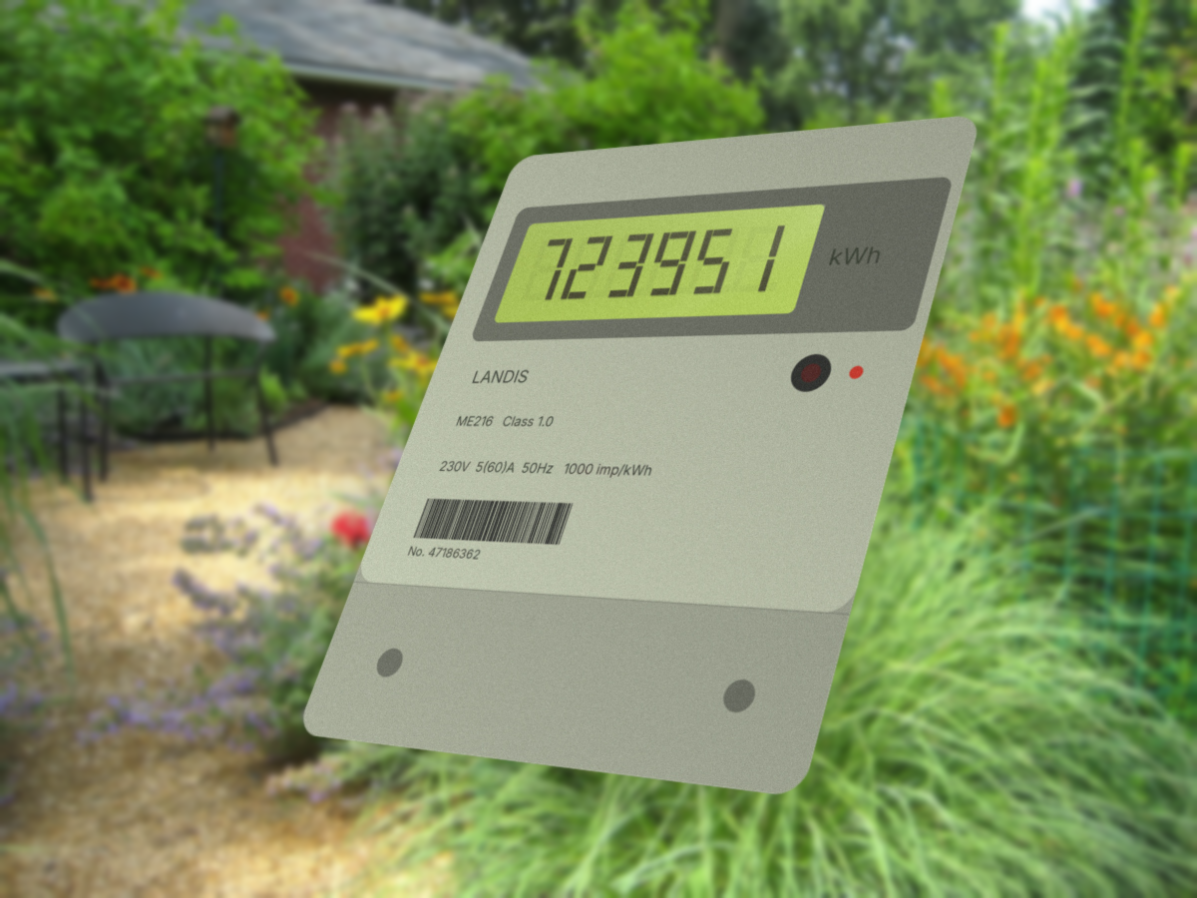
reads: 723951
